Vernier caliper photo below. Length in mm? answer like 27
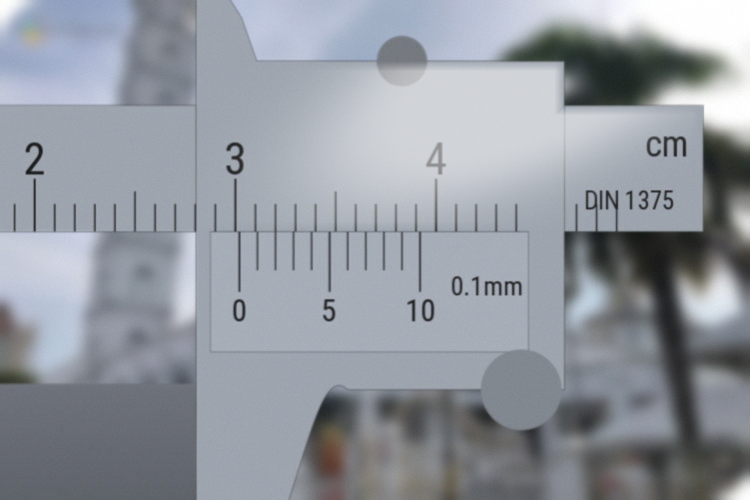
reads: 30.2
